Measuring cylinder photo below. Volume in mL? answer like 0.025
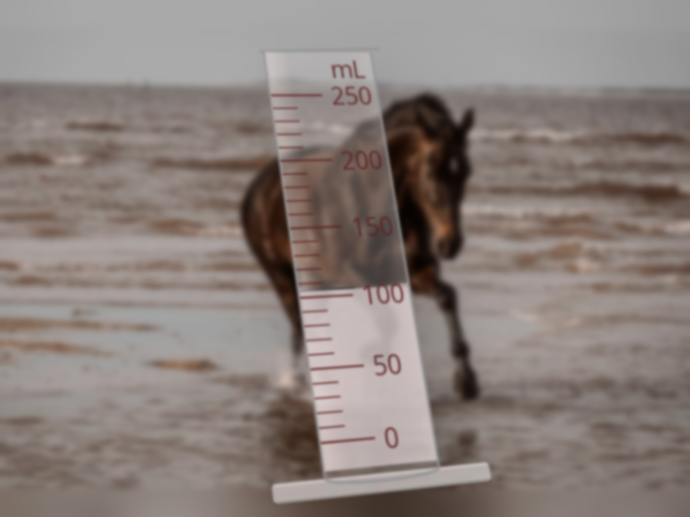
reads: 105
